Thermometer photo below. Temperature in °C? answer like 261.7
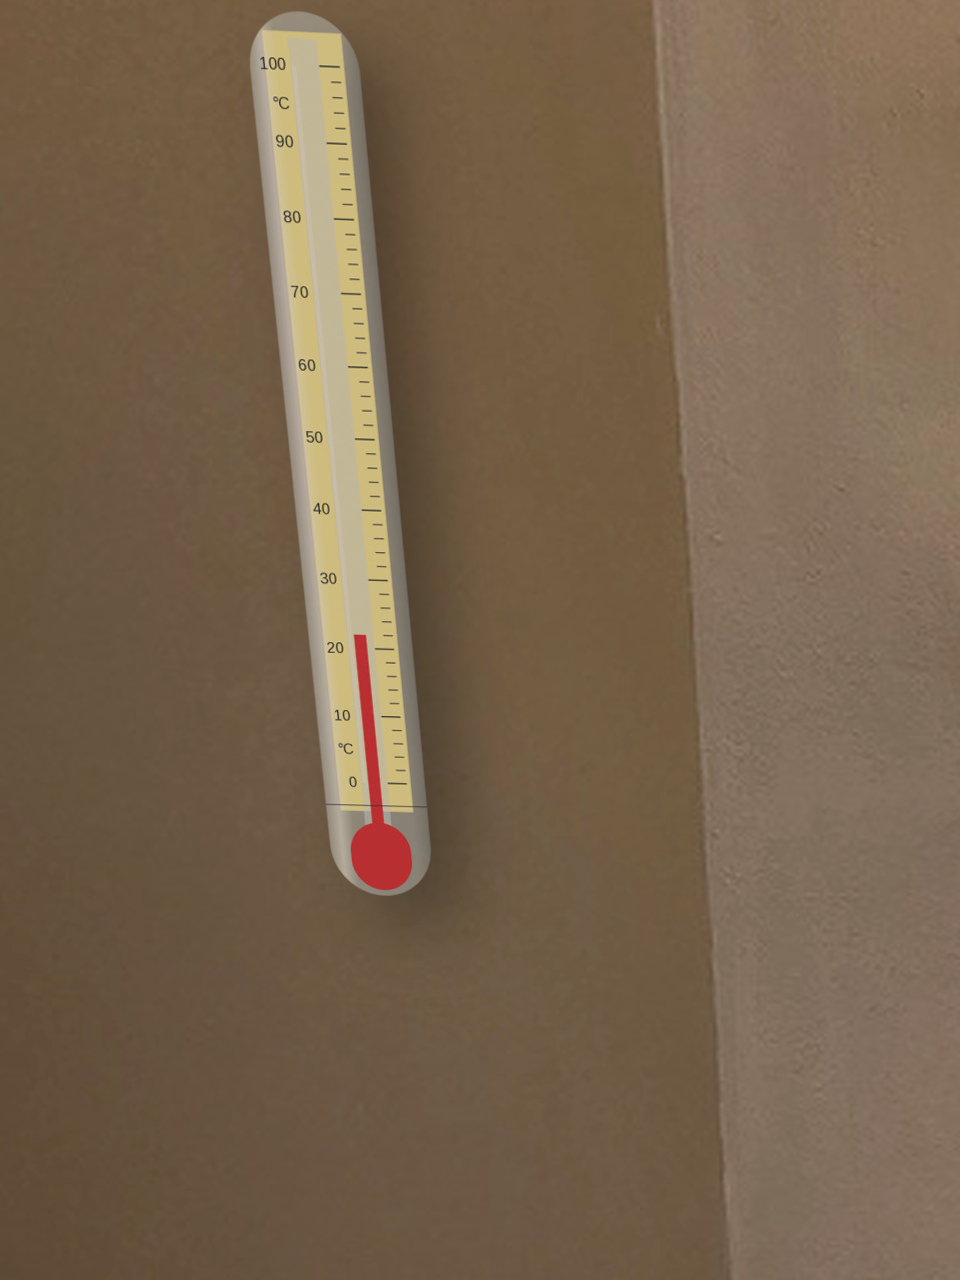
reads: 22
